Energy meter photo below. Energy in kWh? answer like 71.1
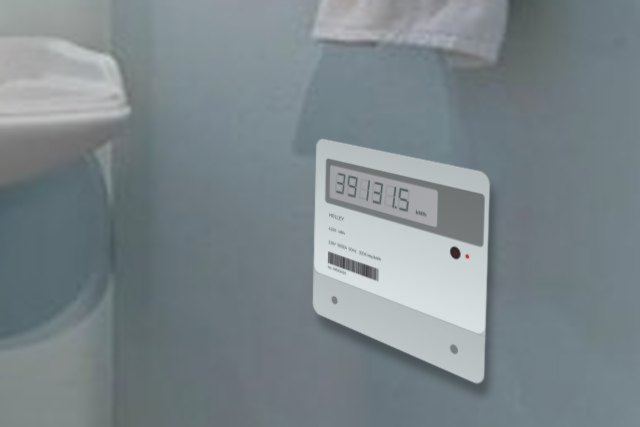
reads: 39131.5
